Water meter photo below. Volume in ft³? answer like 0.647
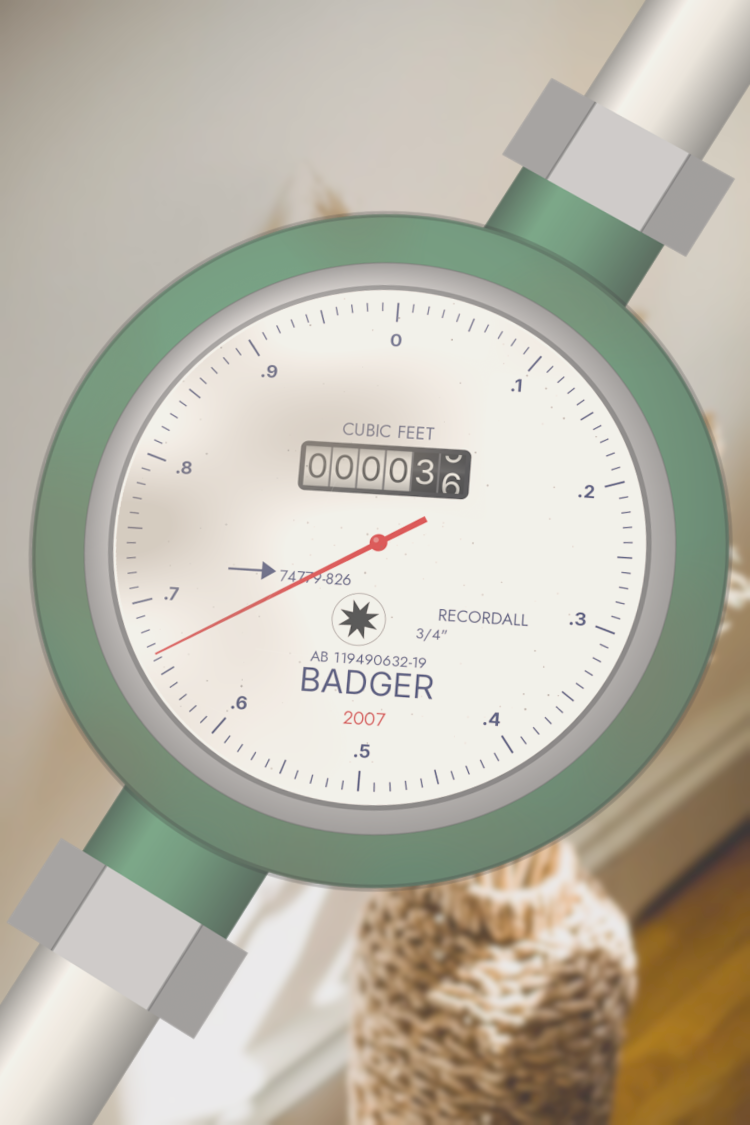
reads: 35.66
